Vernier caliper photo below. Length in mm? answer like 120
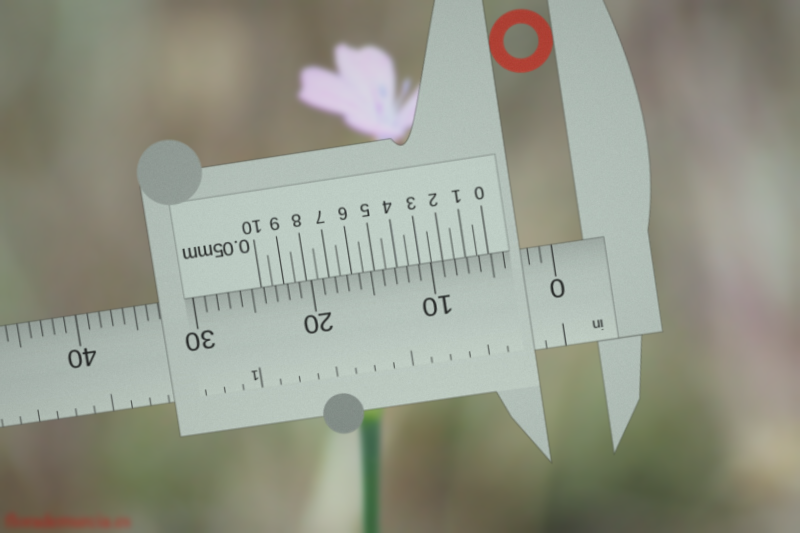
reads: 5.2
